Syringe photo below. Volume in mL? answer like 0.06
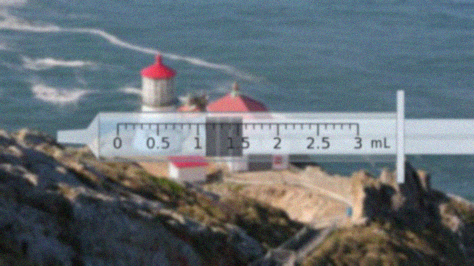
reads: 1.1
